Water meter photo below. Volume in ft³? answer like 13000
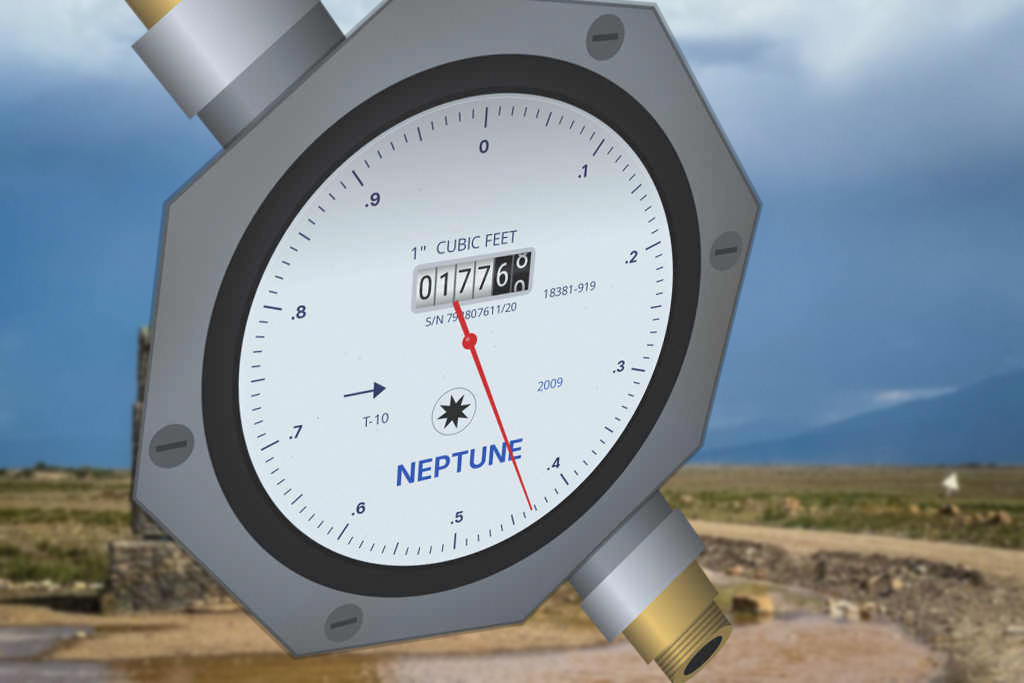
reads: 17768.43
